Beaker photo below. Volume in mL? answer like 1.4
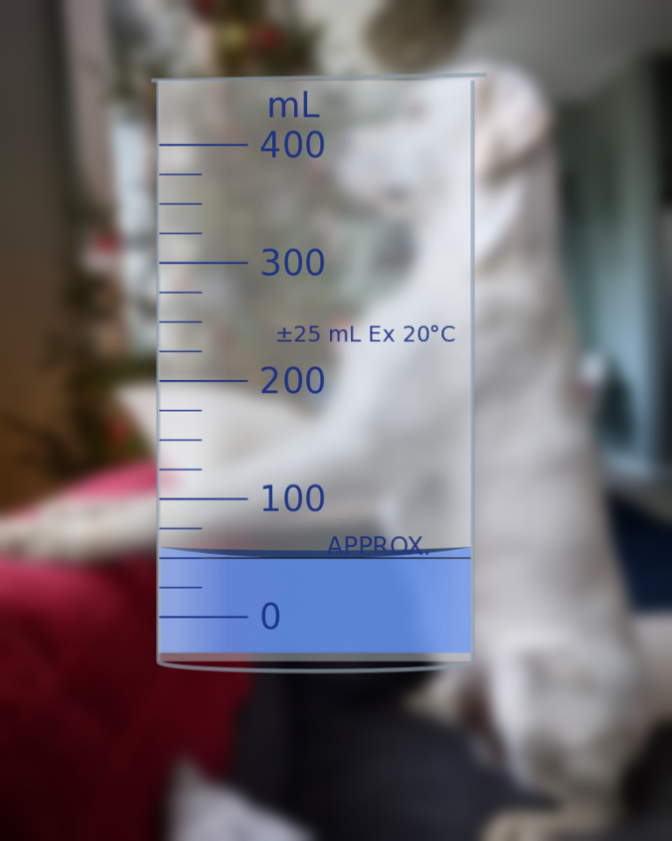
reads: 50
